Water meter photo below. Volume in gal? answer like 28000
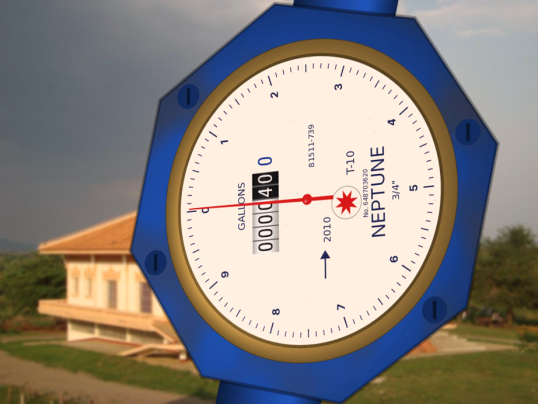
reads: 400.0
